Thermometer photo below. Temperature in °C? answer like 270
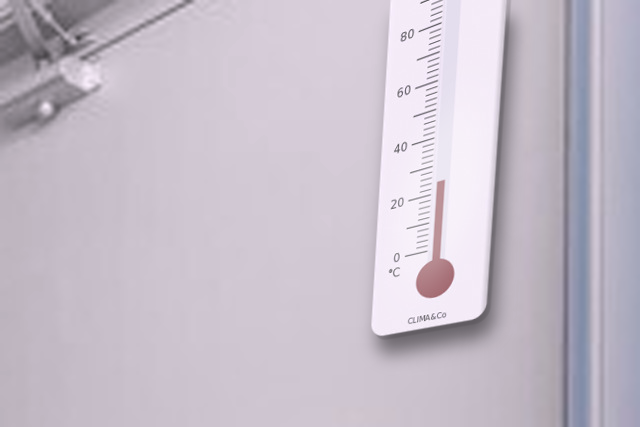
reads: 24
